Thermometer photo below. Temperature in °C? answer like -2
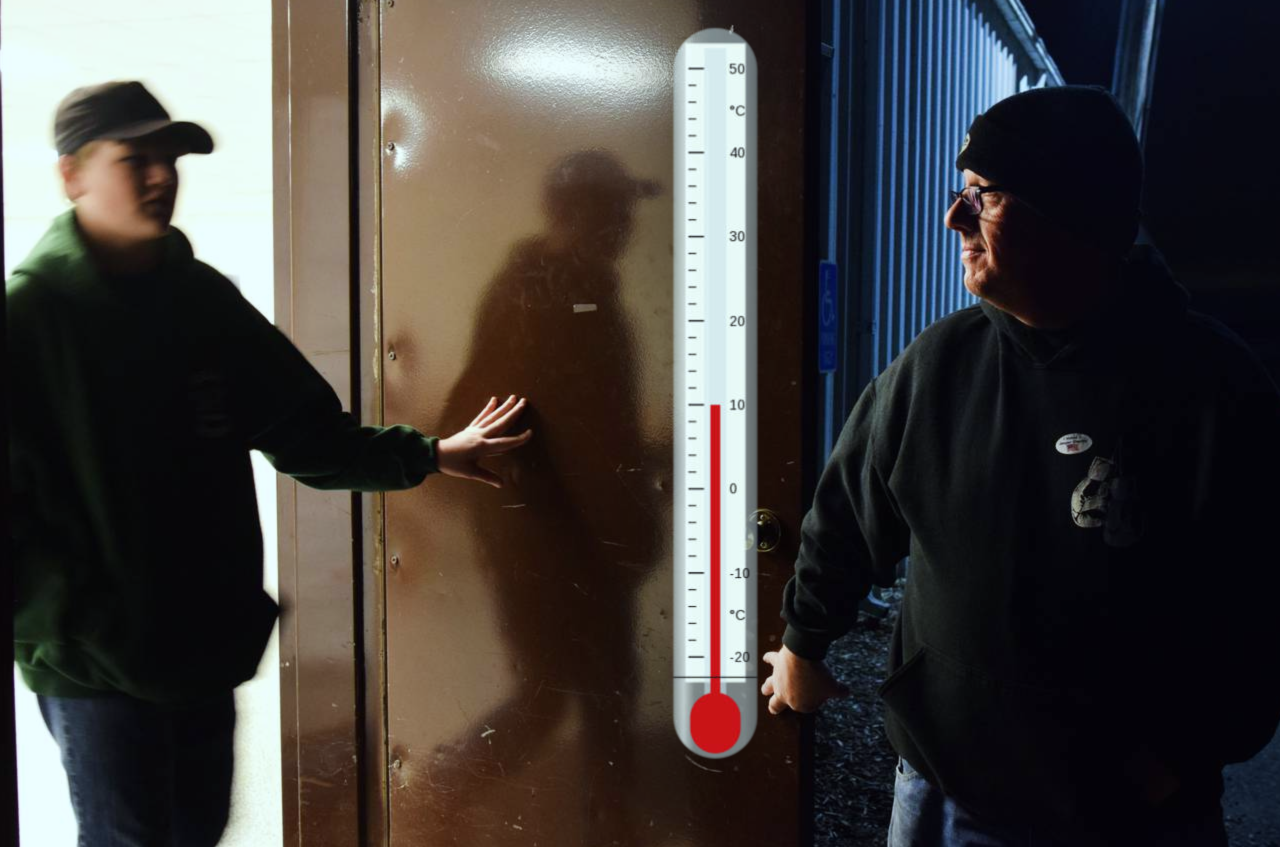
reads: 10
